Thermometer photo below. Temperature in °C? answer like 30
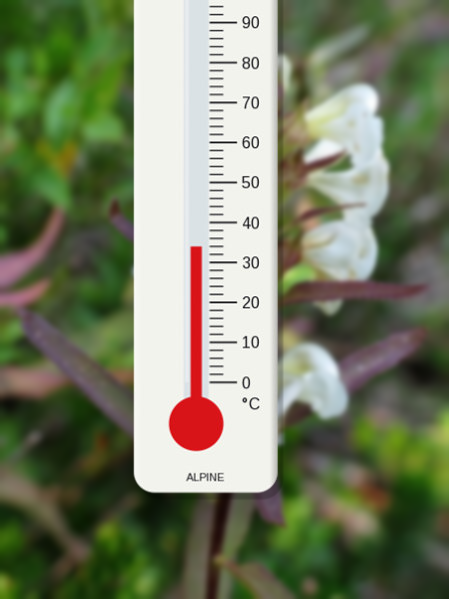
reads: 34
